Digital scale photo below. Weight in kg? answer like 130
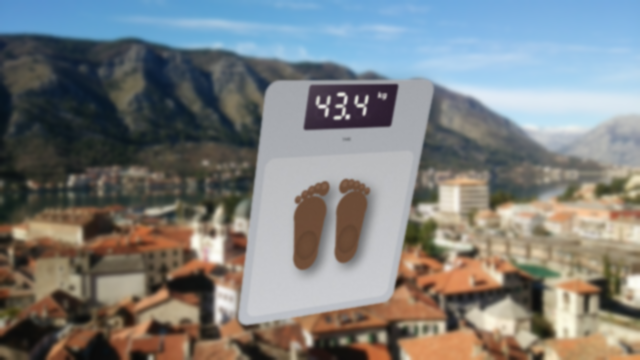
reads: 43.4
